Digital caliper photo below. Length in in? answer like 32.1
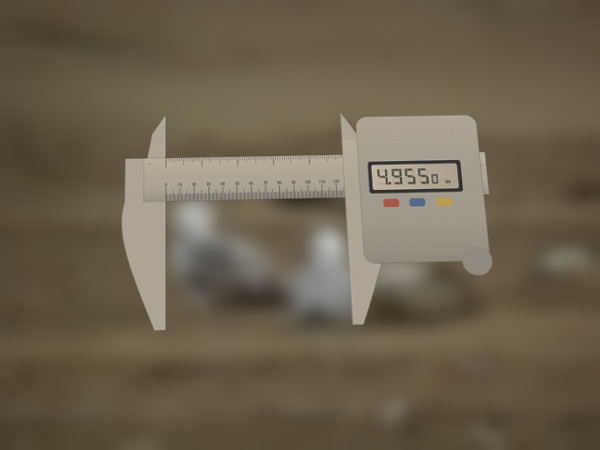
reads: 4.9550
